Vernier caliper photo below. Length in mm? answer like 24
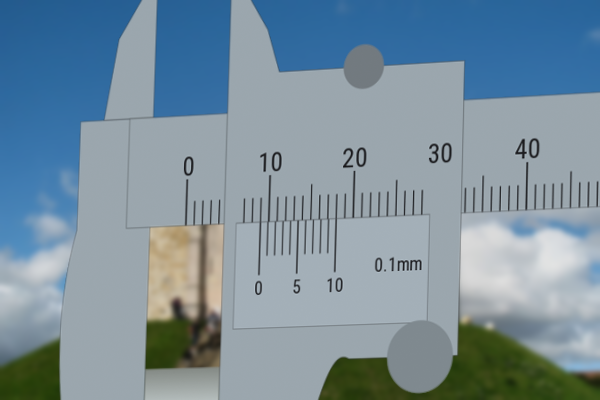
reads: 9.0
